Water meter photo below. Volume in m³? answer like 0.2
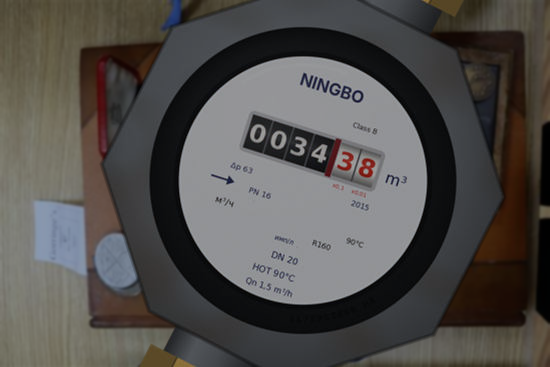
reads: 34.38
